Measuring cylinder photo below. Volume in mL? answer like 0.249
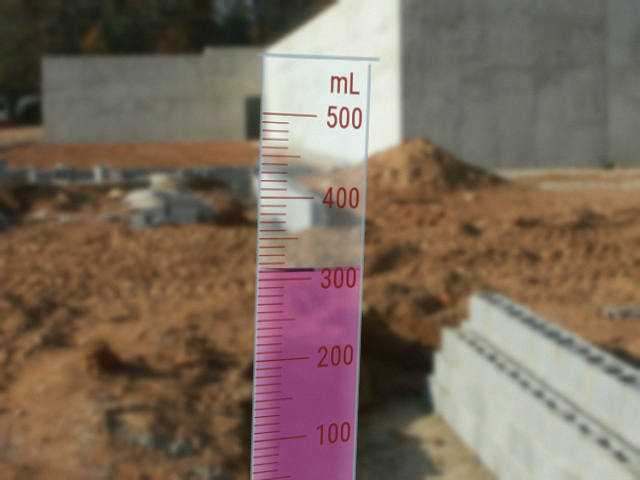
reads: 310
